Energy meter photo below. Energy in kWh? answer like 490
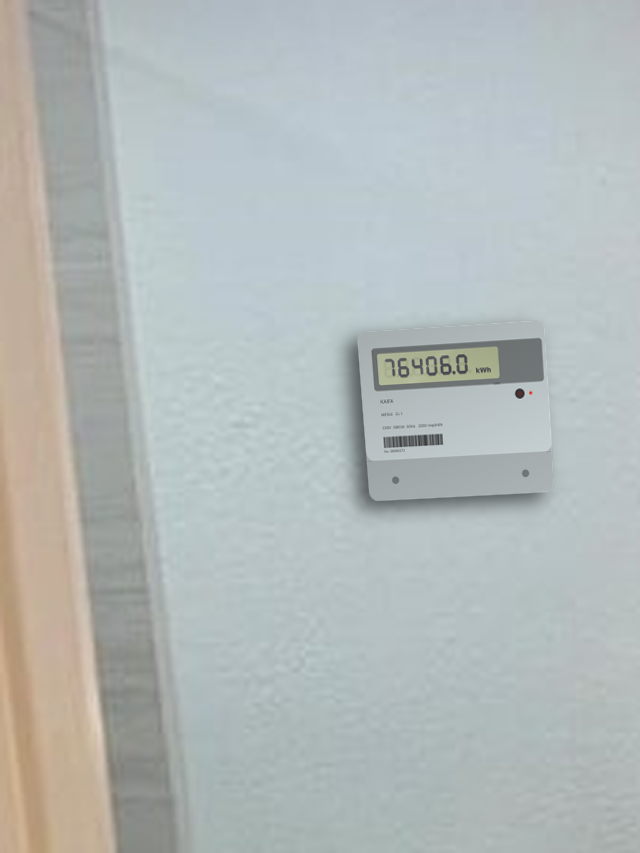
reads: 76406.0
